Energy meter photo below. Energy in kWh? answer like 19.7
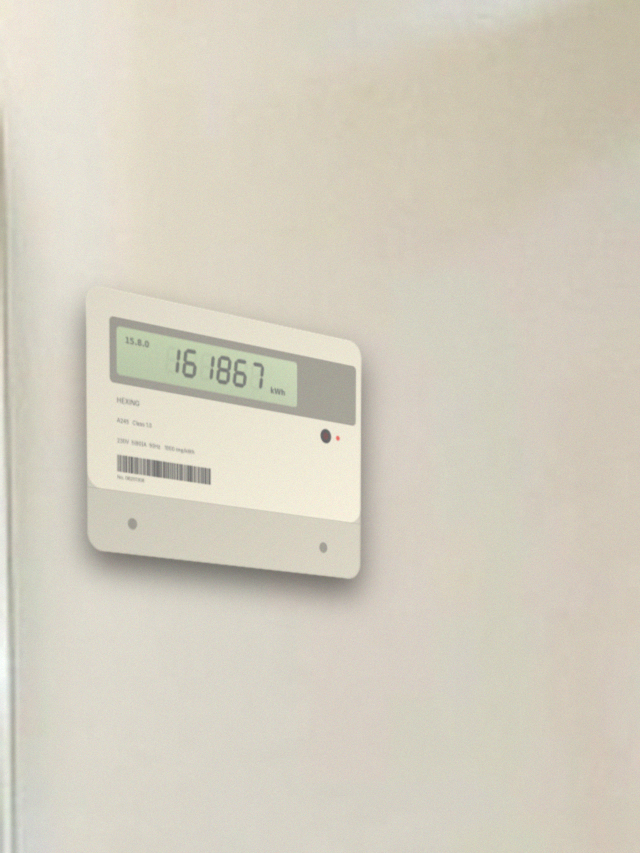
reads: 161867
